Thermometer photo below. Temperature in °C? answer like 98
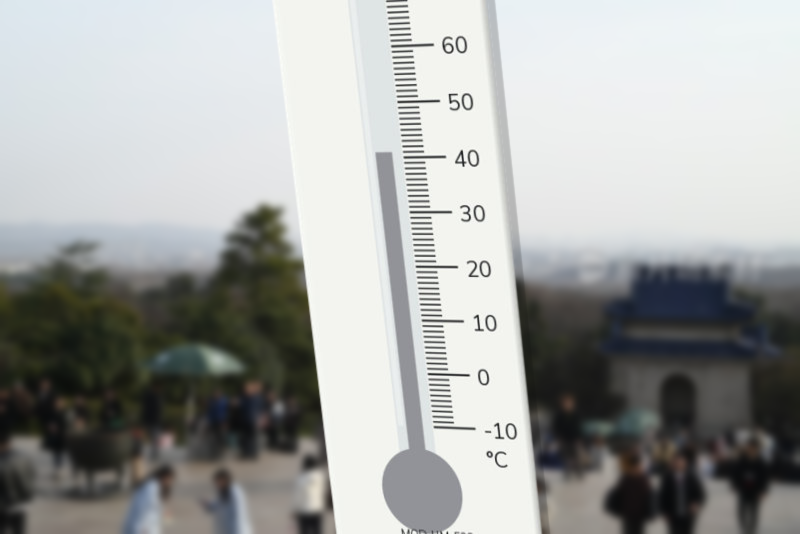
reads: 41
